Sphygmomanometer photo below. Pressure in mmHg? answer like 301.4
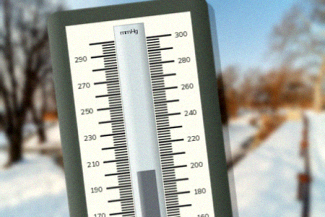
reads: 200
